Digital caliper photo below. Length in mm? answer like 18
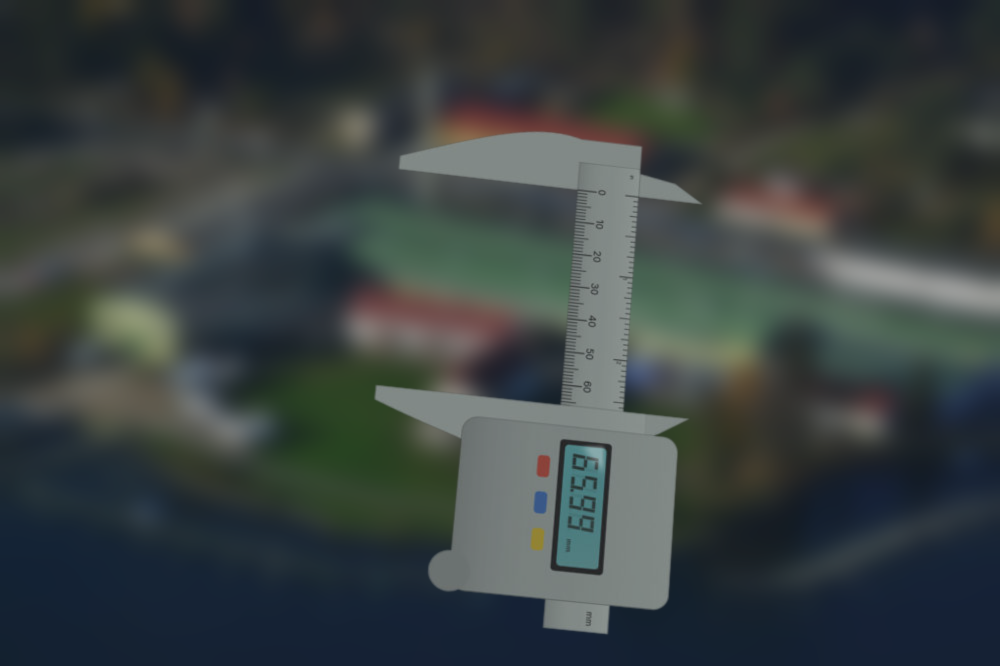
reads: 65.99
